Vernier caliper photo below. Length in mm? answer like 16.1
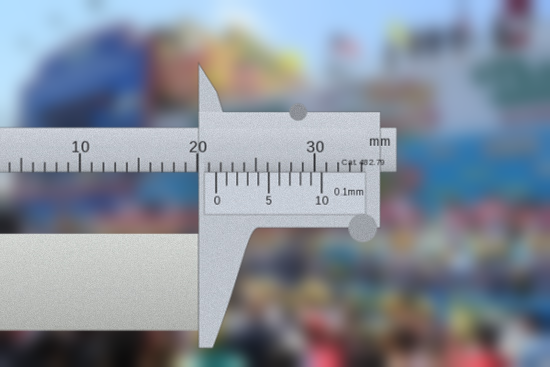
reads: 21.6
